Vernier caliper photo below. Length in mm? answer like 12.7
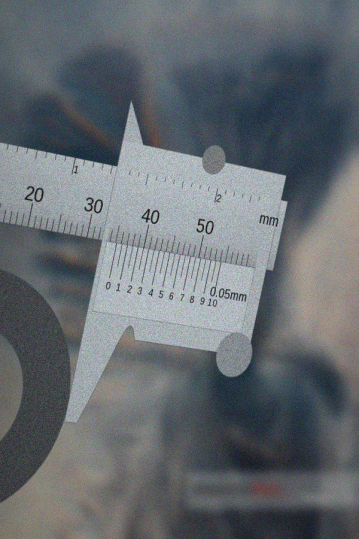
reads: 35.2
